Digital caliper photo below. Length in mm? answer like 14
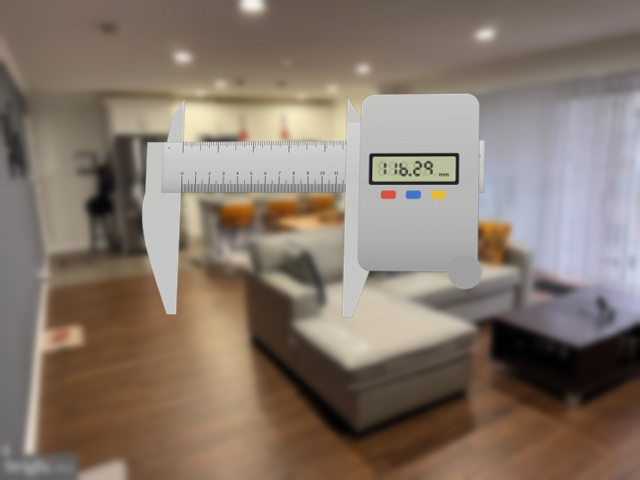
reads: 116.29
